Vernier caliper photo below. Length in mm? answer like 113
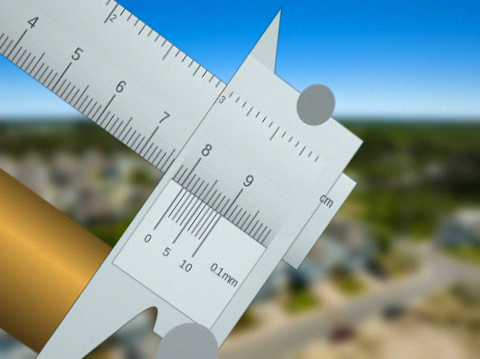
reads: 80.5
